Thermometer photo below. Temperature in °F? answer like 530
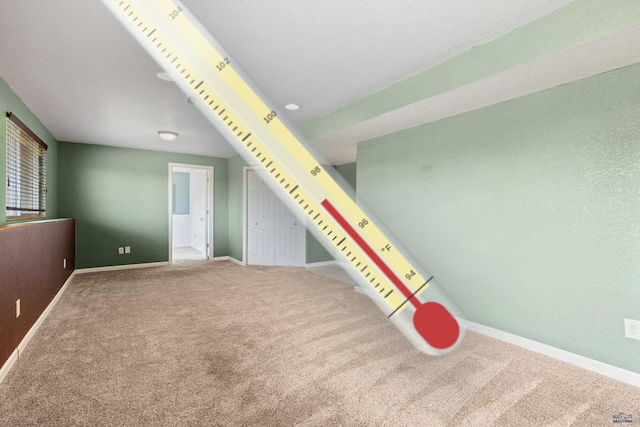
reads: 97.2
